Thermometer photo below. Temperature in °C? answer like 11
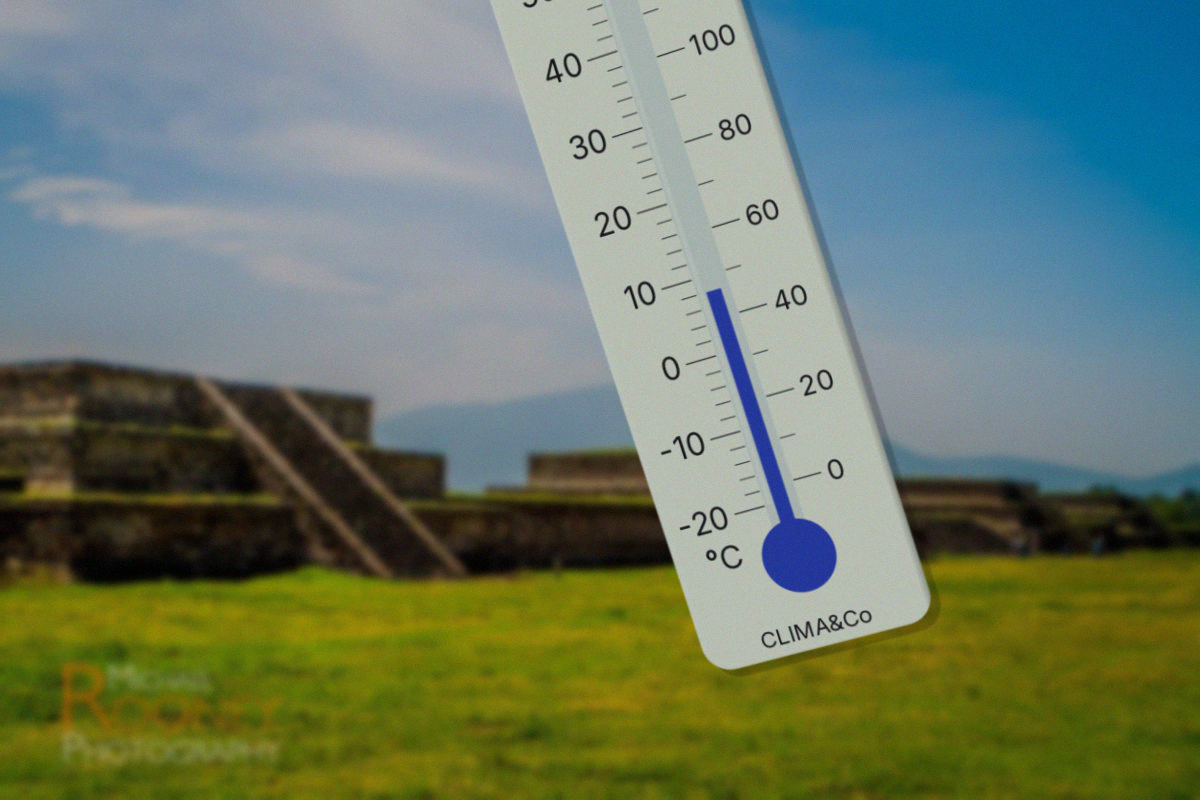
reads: 8
